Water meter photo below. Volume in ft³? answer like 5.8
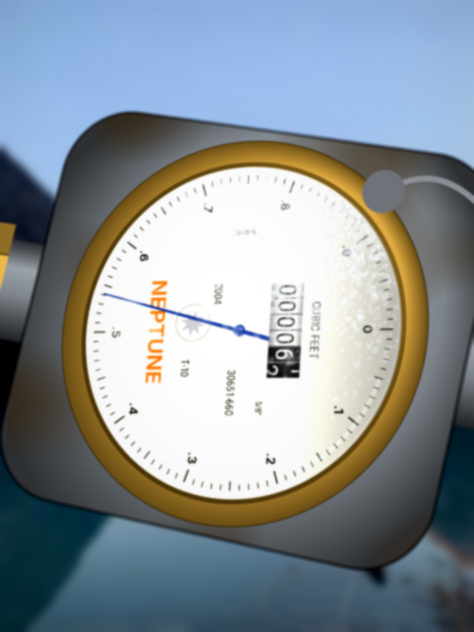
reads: 61.54
